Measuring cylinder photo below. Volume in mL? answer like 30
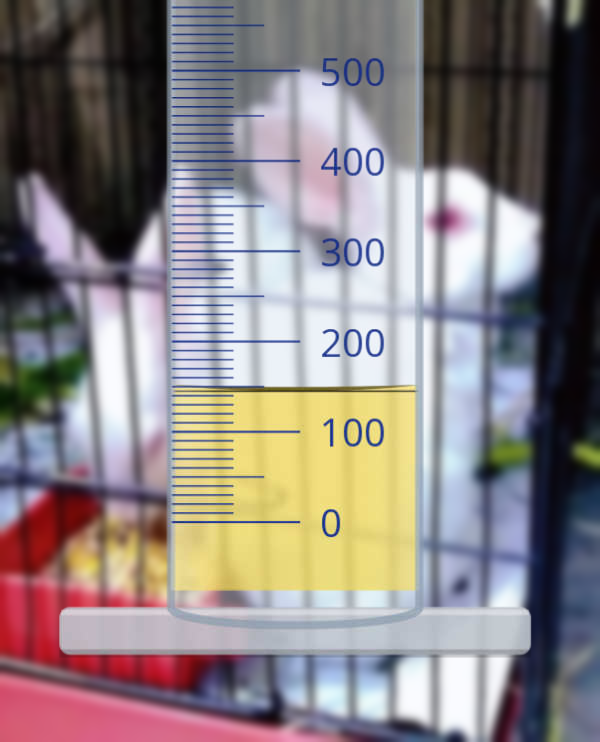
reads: 145
